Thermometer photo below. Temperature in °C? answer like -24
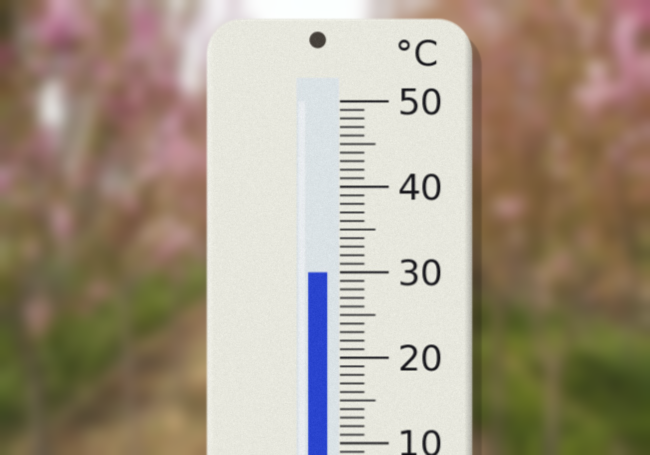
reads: 30
